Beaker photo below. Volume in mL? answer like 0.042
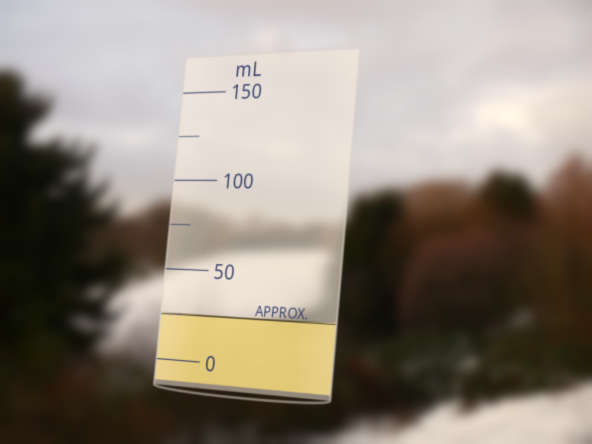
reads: 25
